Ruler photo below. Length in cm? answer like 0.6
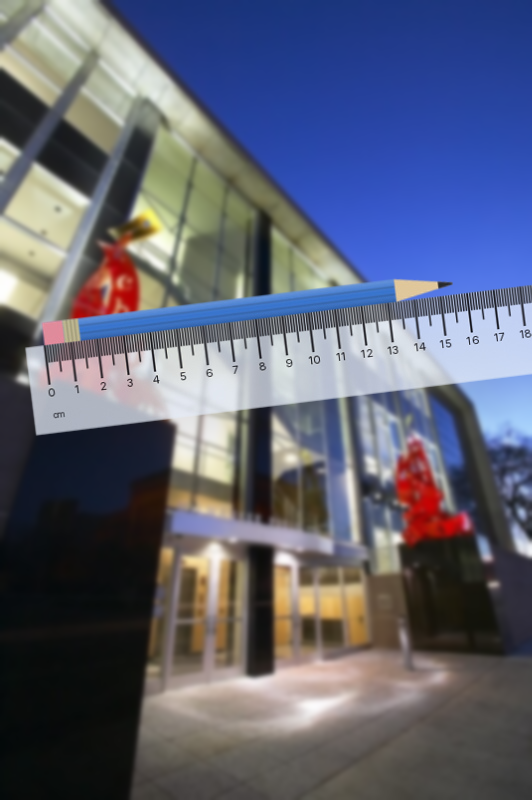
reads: 15.5
